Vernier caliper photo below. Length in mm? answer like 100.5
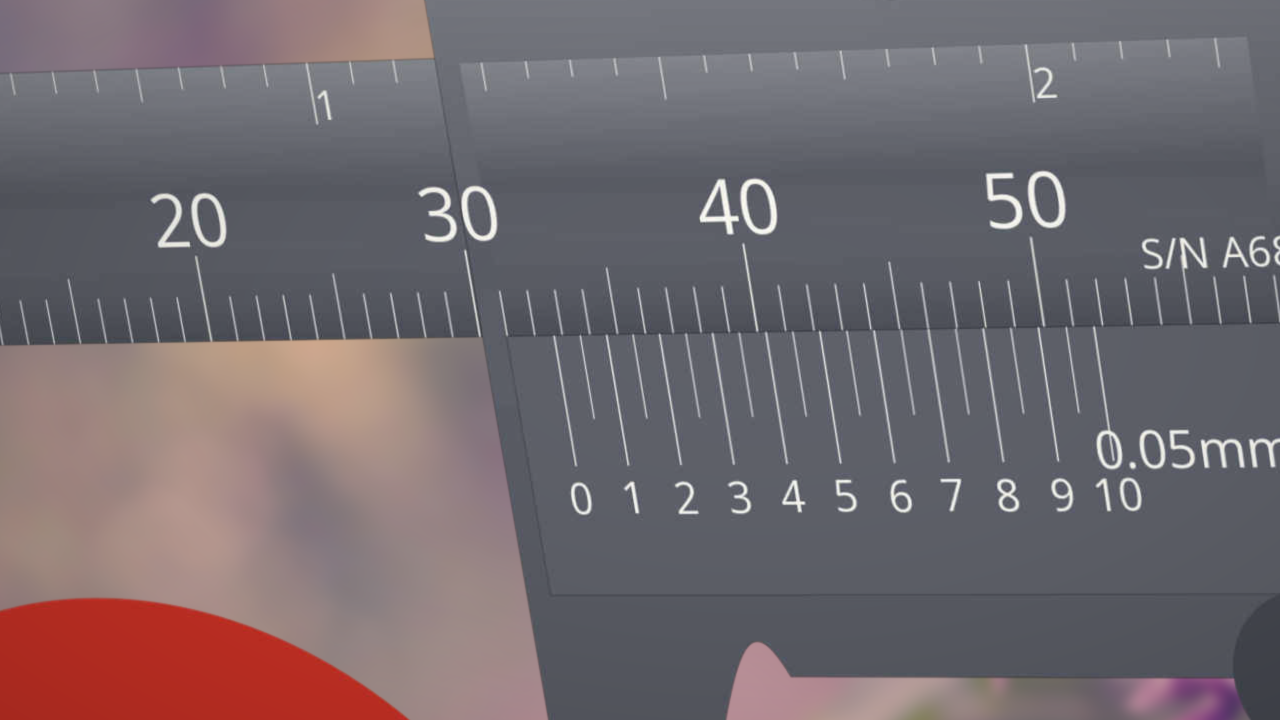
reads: 32.70
